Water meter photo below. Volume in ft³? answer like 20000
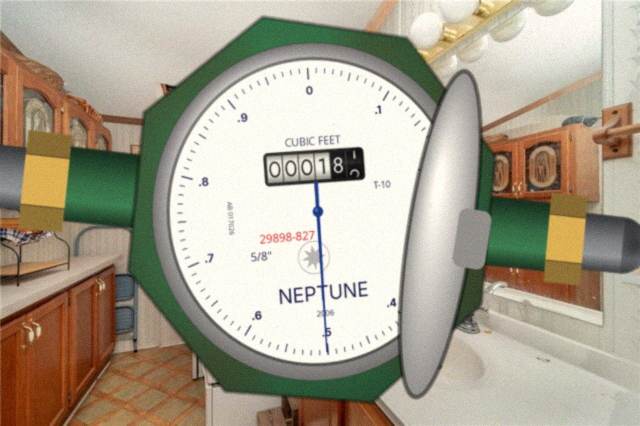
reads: 181.50
